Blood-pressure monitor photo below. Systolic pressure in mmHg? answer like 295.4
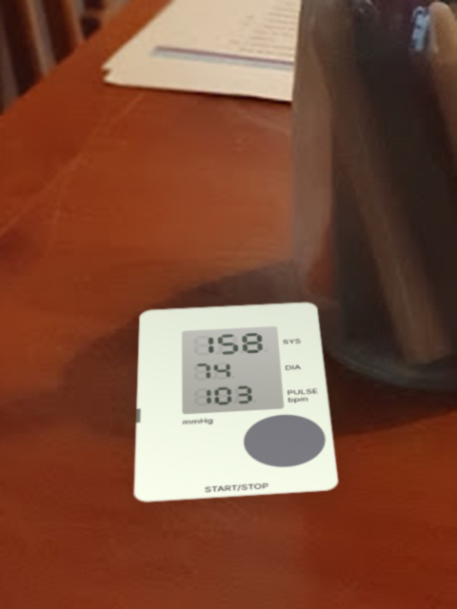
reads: 158
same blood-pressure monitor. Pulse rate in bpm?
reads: 103
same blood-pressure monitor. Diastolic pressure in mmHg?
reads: 74
